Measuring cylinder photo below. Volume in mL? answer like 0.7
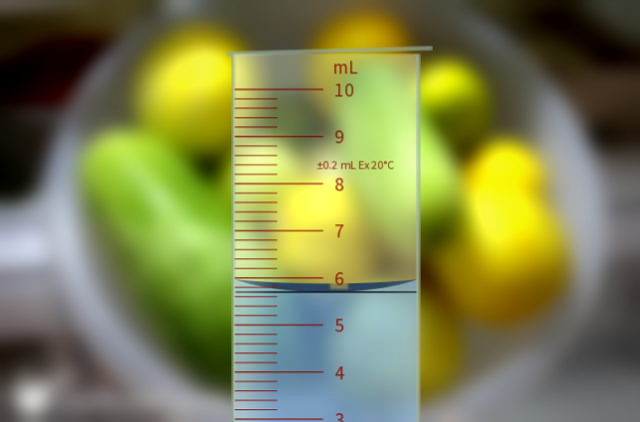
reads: 5.7
